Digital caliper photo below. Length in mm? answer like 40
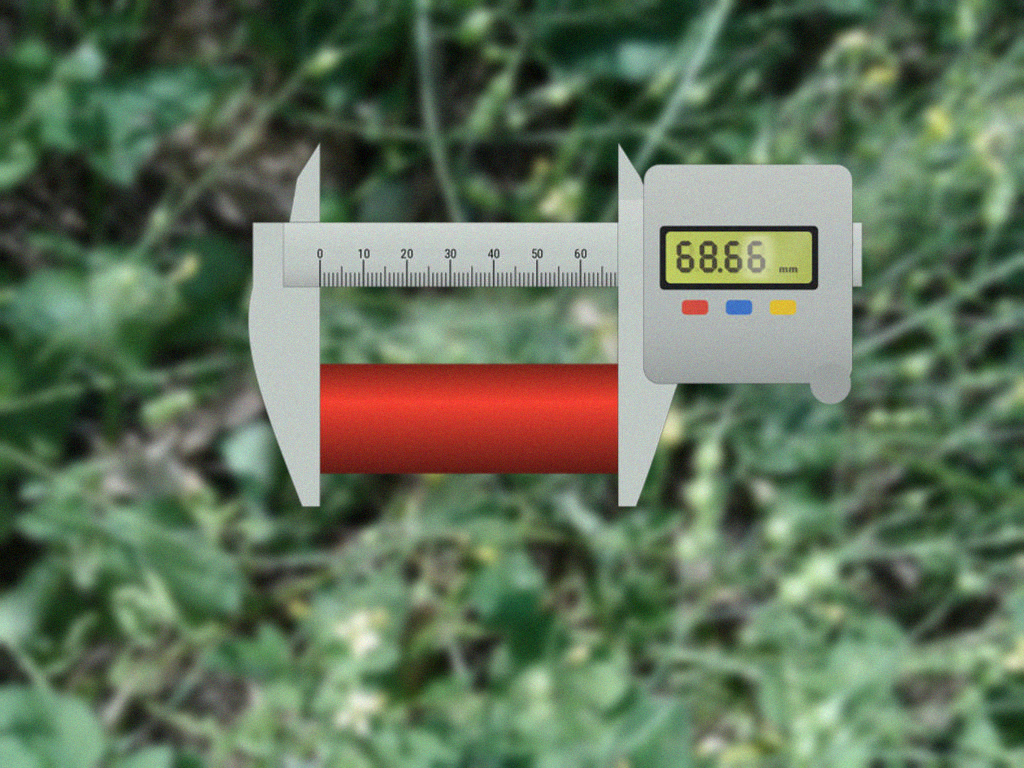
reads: 68.66
